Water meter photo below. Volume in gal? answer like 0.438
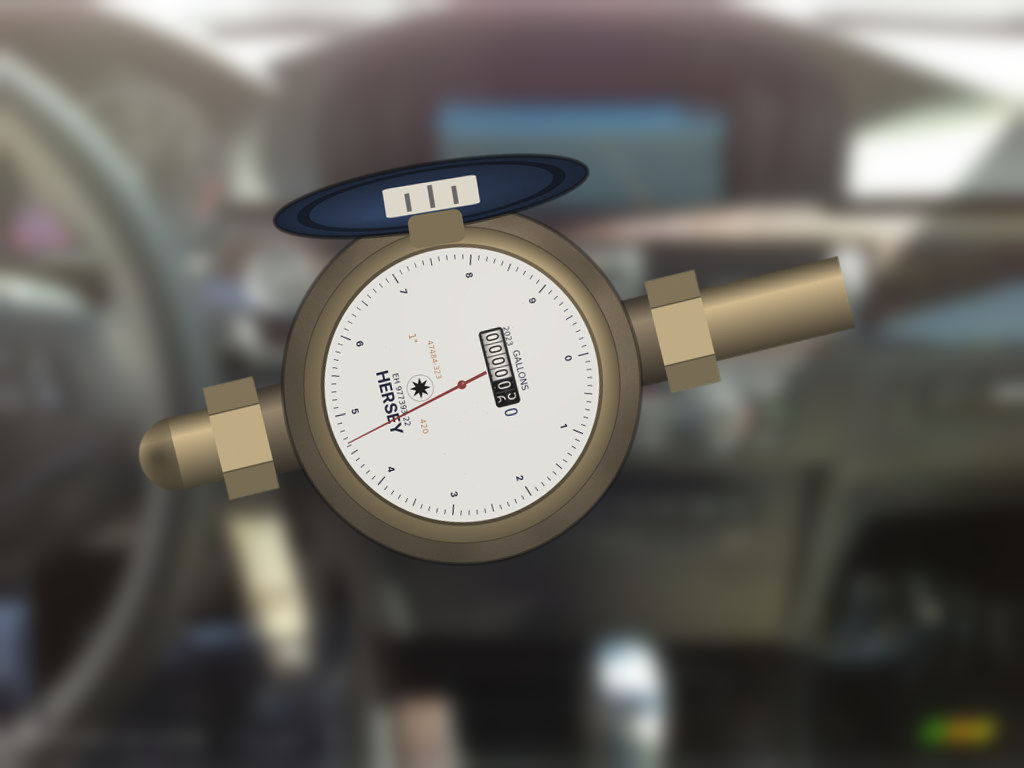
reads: 54.6
